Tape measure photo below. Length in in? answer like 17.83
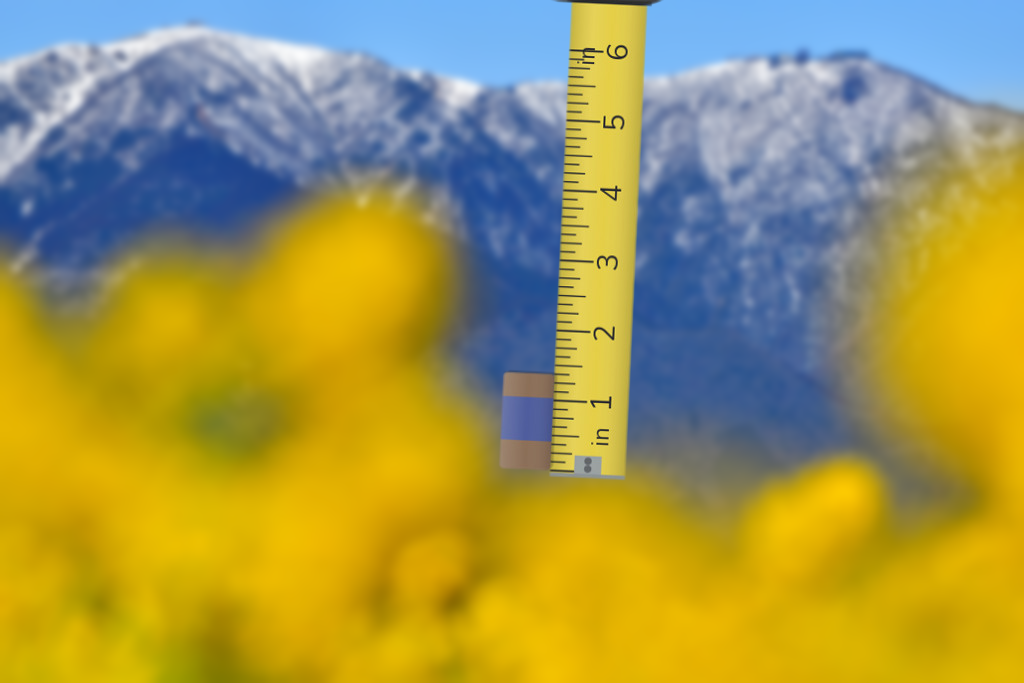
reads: 1.375
